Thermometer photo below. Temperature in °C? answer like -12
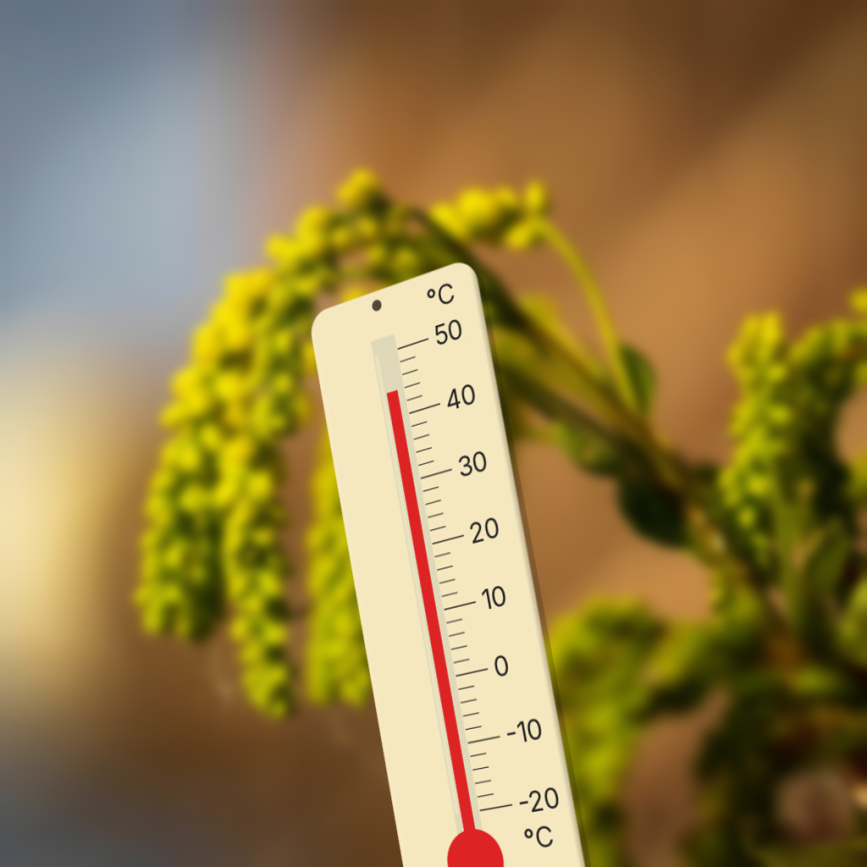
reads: 44
